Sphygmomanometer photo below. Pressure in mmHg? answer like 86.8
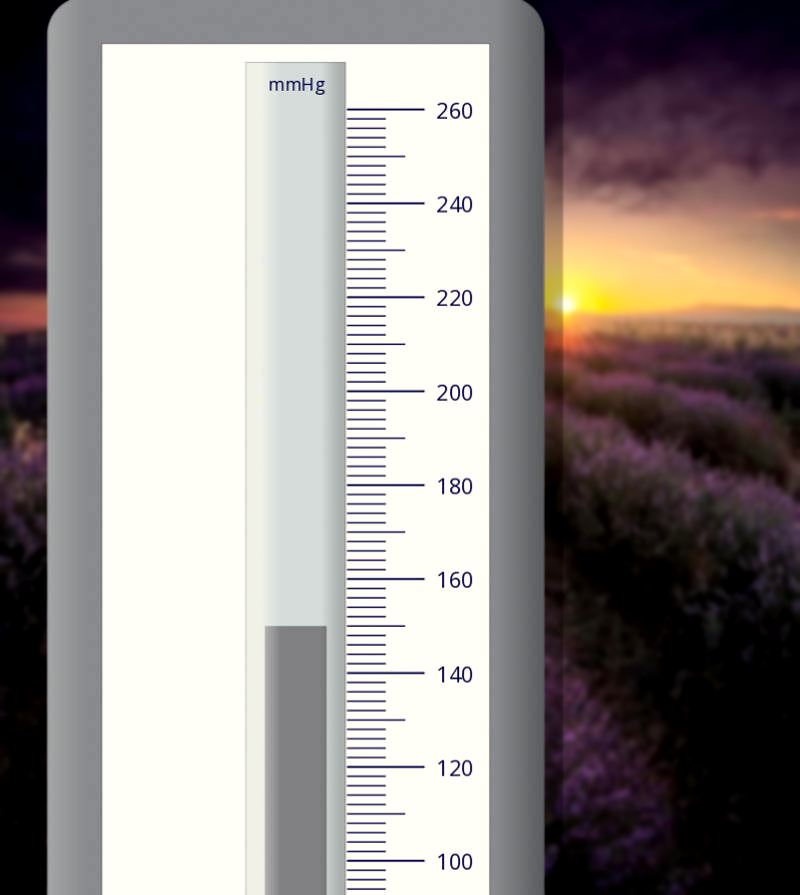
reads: 150
